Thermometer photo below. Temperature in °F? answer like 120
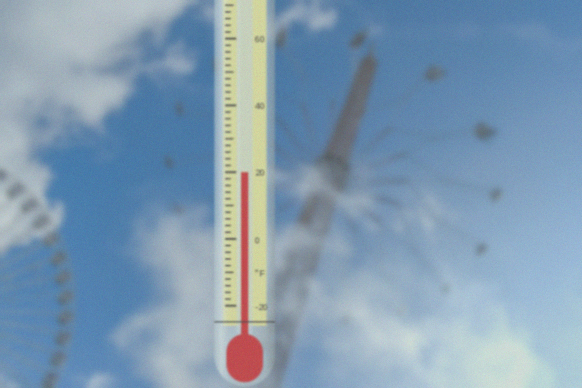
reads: 20
